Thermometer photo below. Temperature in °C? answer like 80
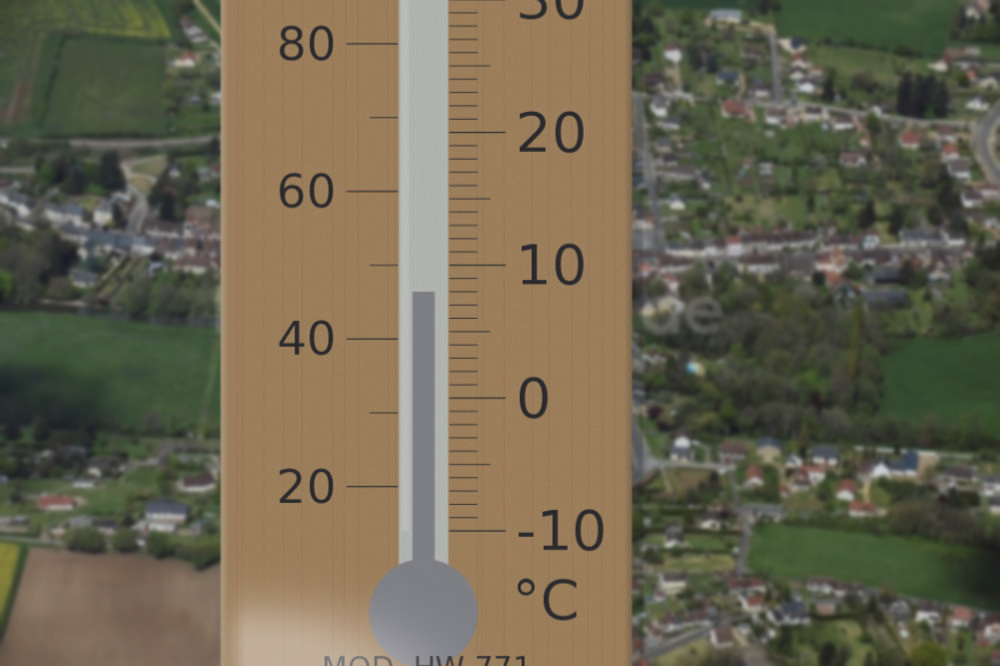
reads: 8
